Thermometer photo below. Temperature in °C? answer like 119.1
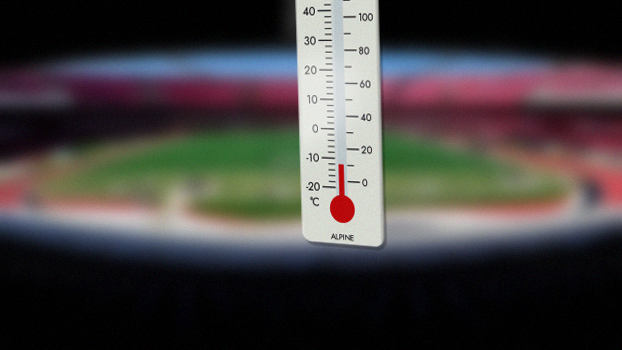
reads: -12
